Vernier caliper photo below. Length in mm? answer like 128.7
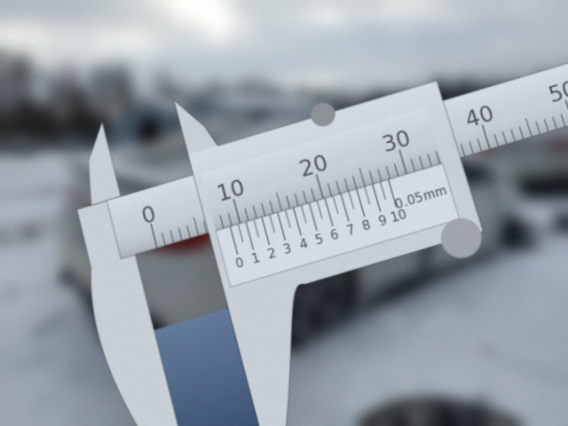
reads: 8.8
